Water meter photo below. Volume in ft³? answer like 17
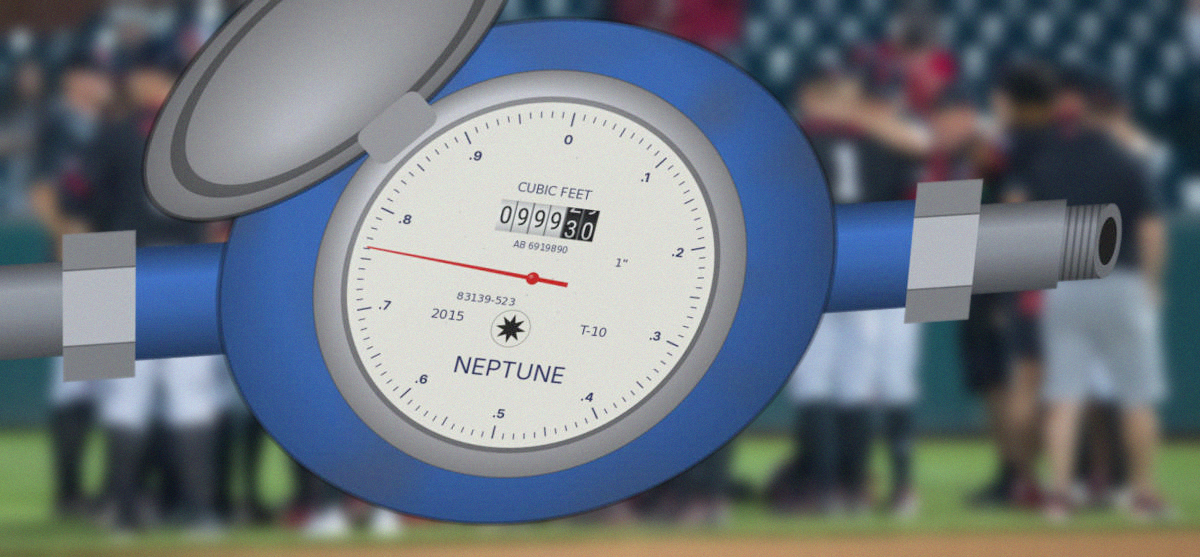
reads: 99929.76
